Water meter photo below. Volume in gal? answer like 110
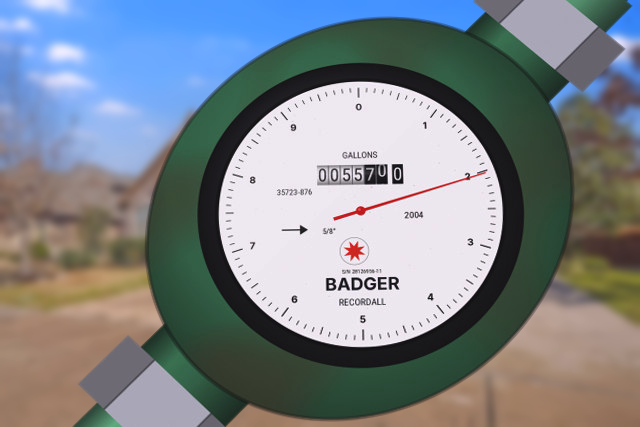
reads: 55702.0
